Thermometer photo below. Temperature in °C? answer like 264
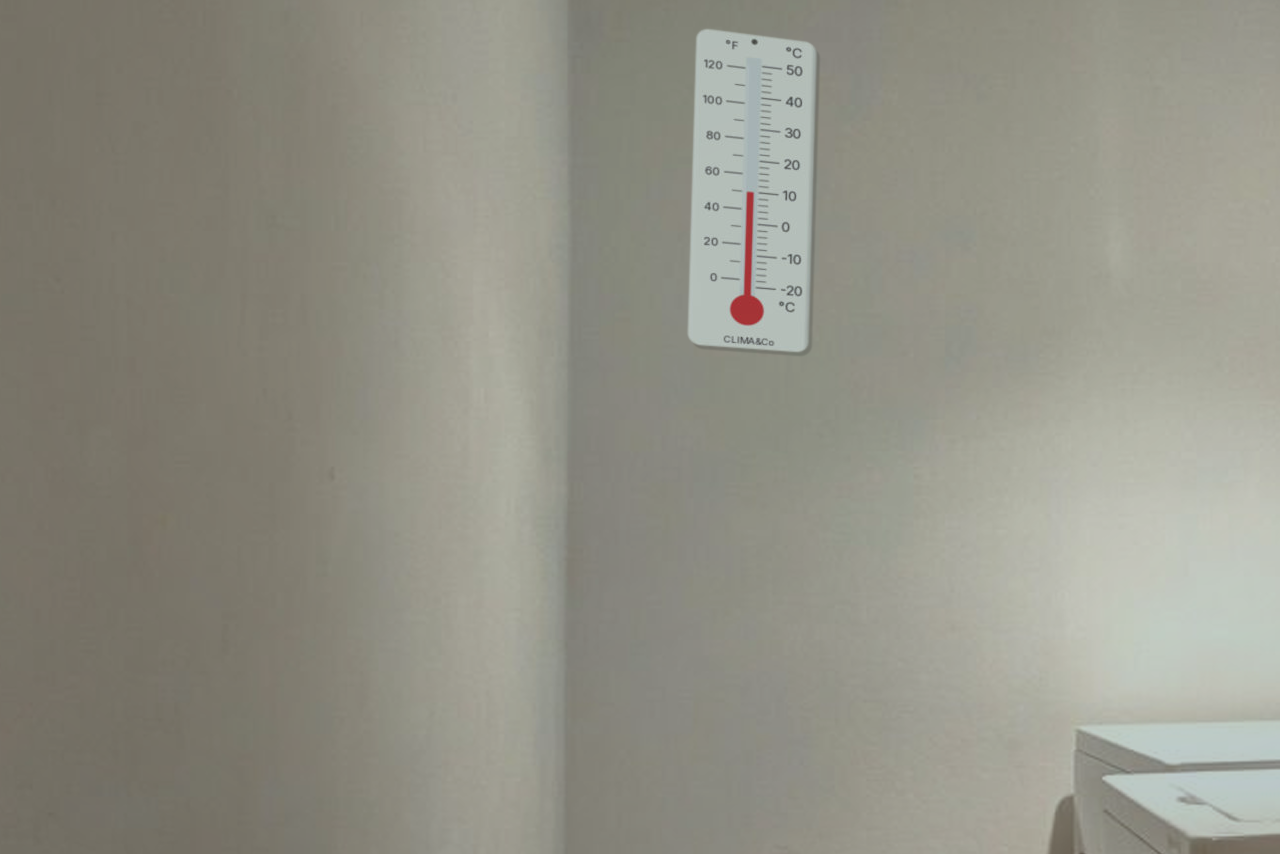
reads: 10
